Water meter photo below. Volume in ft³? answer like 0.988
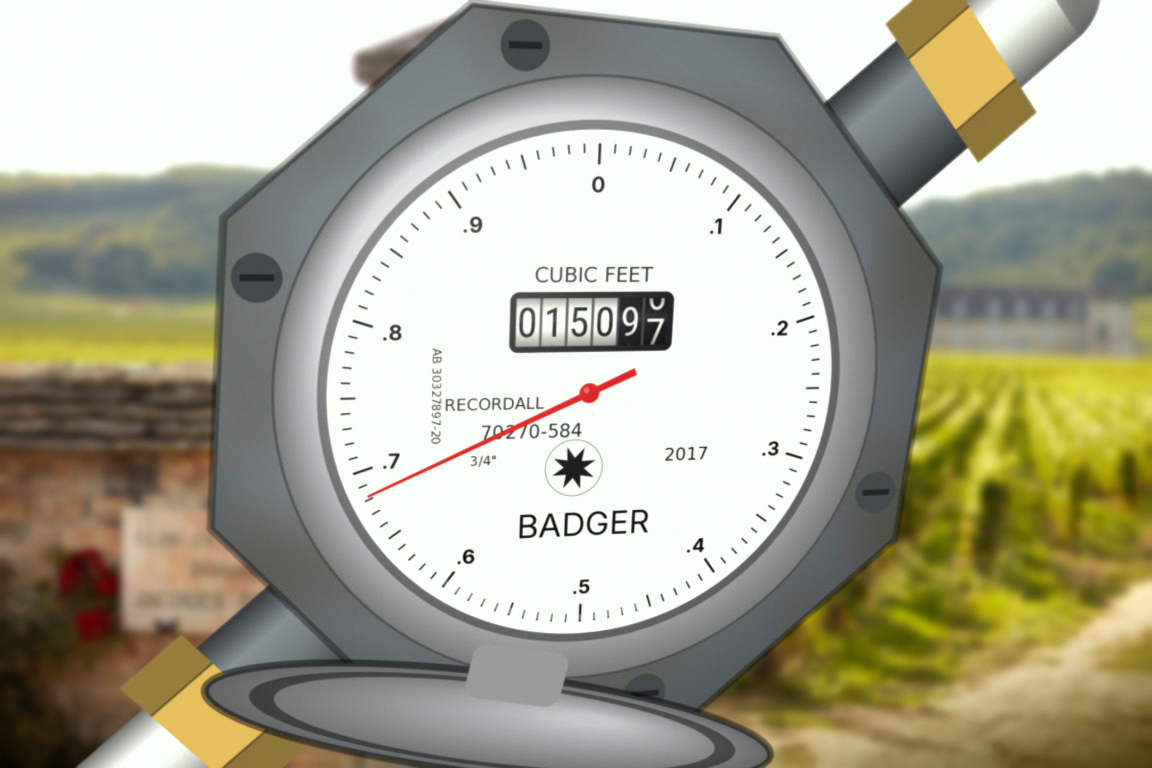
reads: 15096.68
